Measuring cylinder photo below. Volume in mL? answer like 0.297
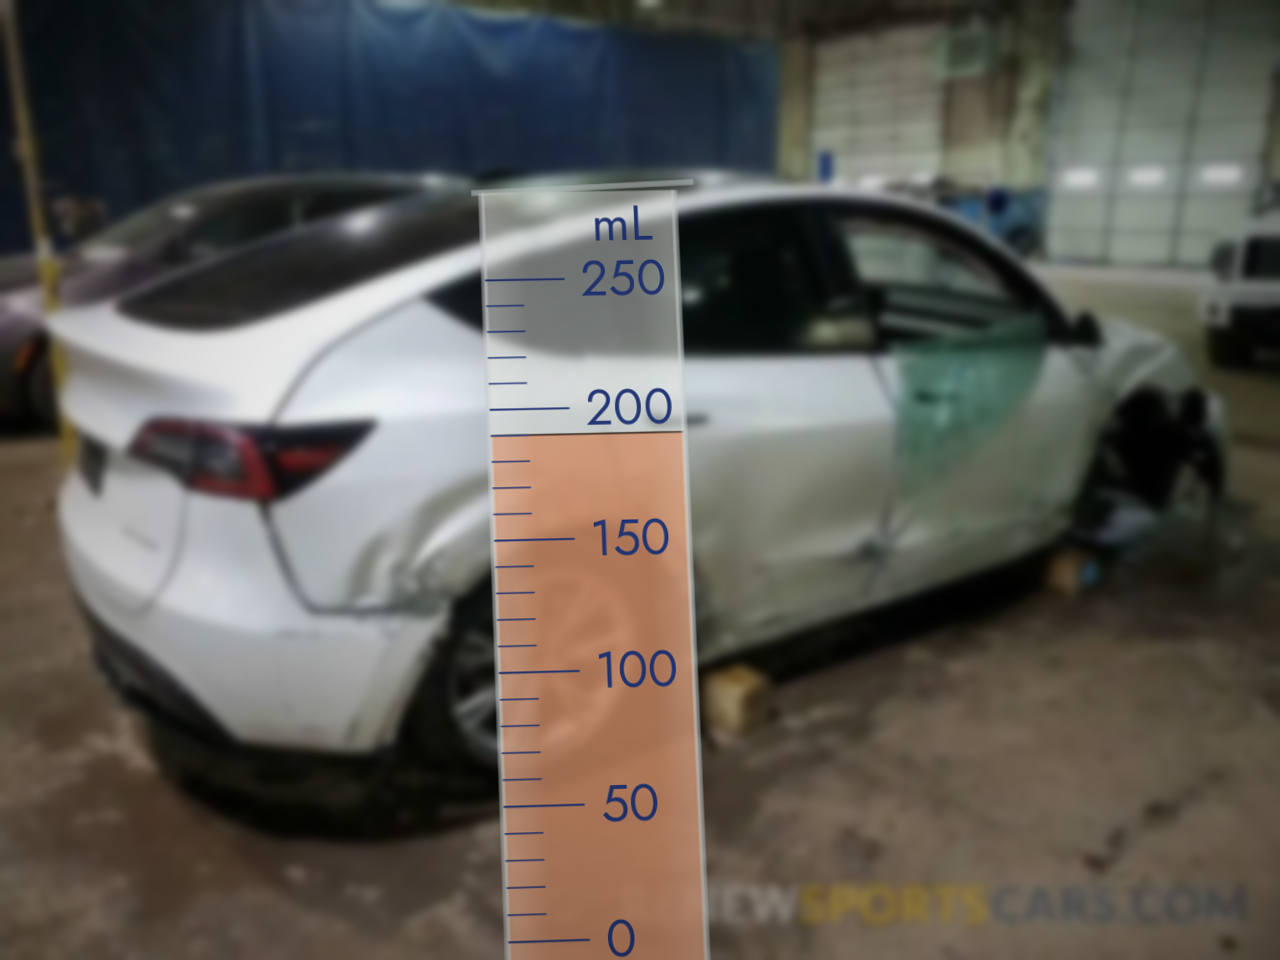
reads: 190
